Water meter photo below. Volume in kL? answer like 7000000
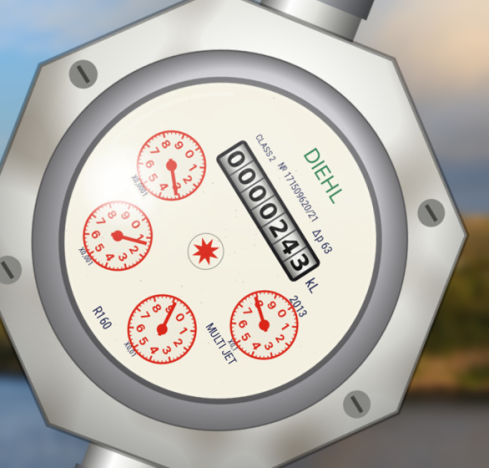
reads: 243.7913
